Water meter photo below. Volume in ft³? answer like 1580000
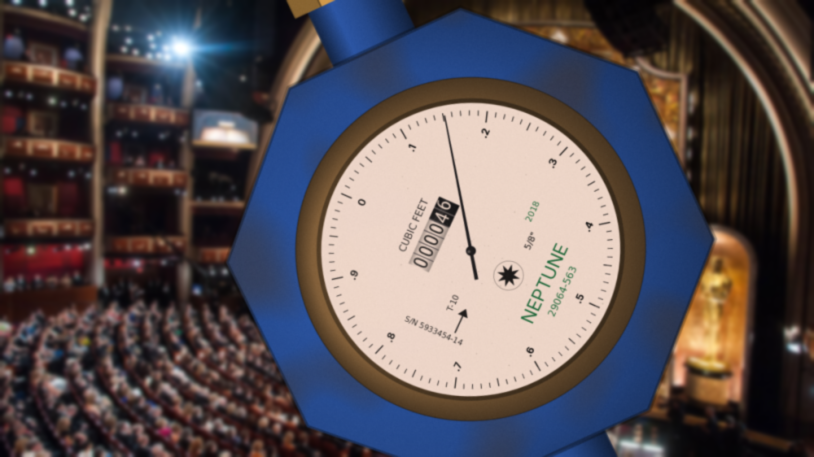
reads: 46.15
